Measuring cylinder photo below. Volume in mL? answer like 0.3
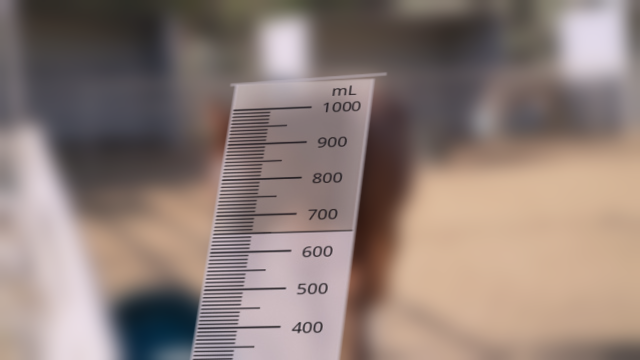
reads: 650
